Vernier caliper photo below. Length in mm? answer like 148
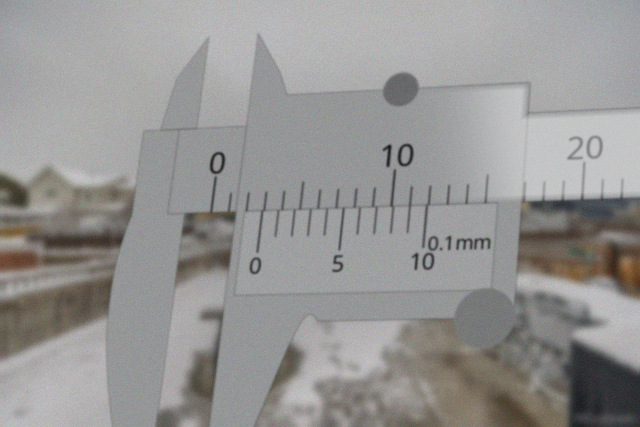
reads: 2.9
